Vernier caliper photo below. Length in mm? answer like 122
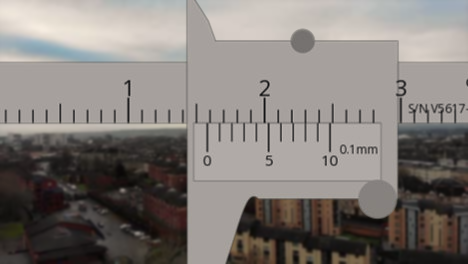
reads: 15.8
